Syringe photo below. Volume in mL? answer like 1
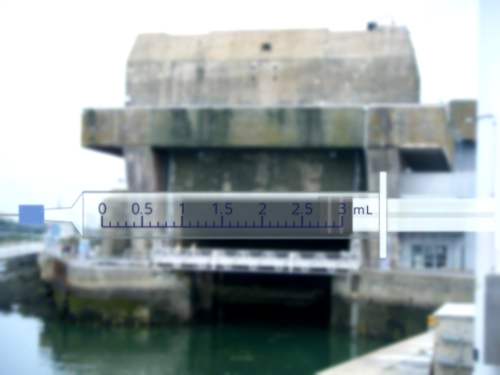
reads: 2.7
